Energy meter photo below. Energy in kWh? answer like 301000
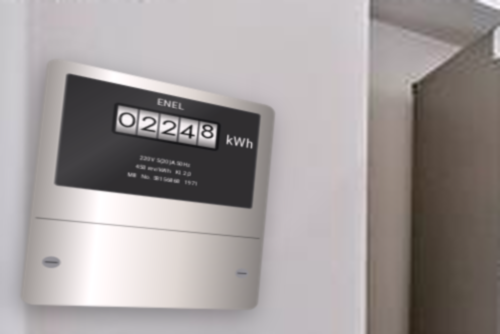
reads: 2248
